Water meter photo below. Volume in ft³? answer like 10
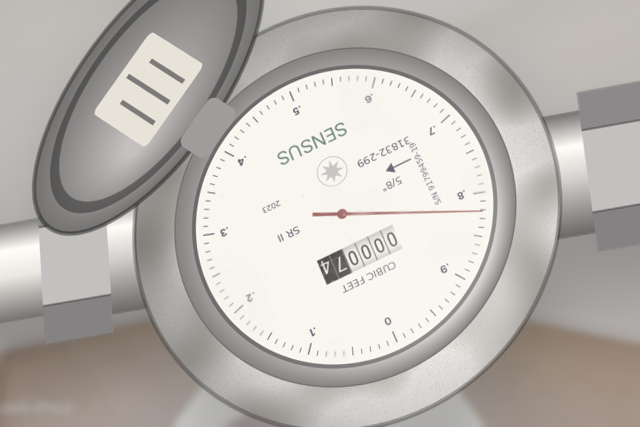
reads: 73.82
